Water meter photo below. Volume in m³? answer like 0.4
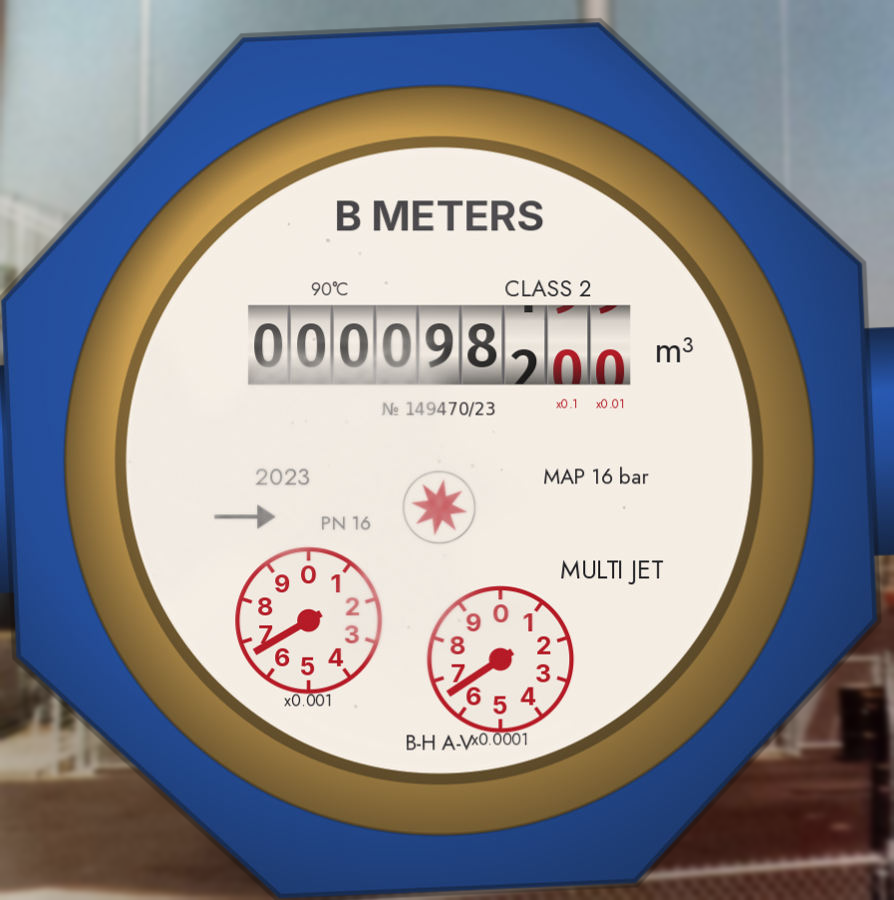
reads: 981.9966
